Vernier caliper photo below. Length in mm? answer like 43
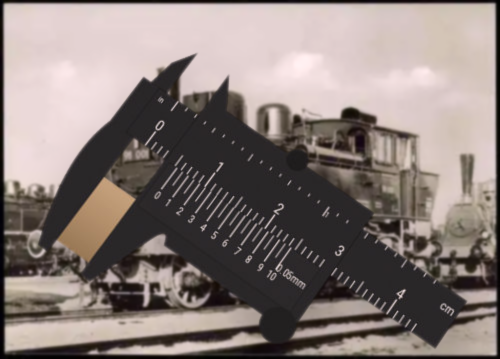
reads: 5.4
